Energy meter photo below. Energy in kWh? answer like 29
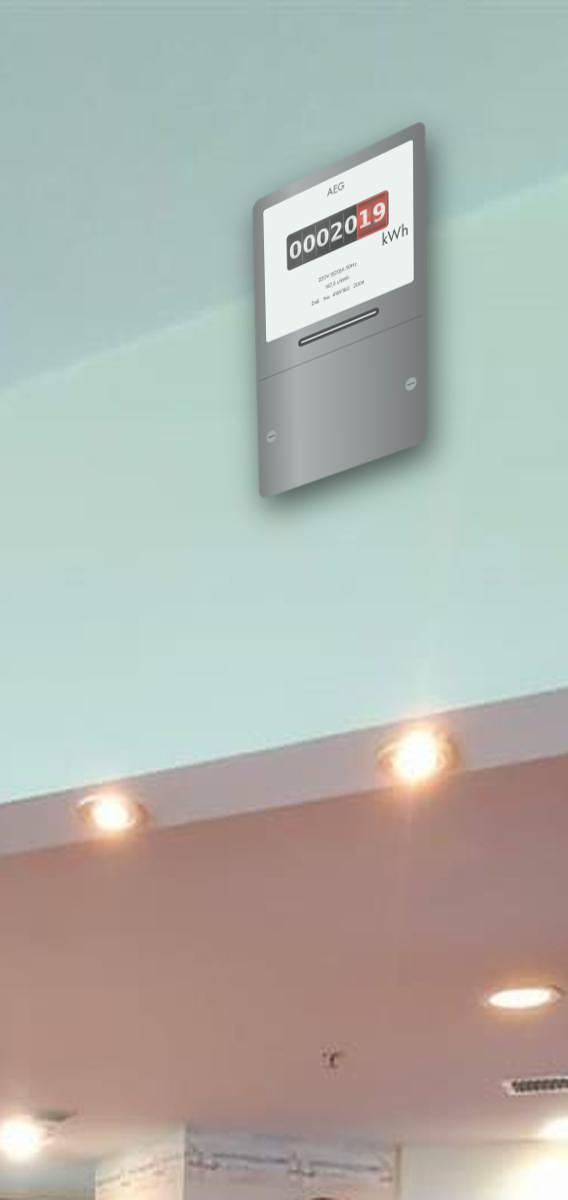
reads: 20.19
